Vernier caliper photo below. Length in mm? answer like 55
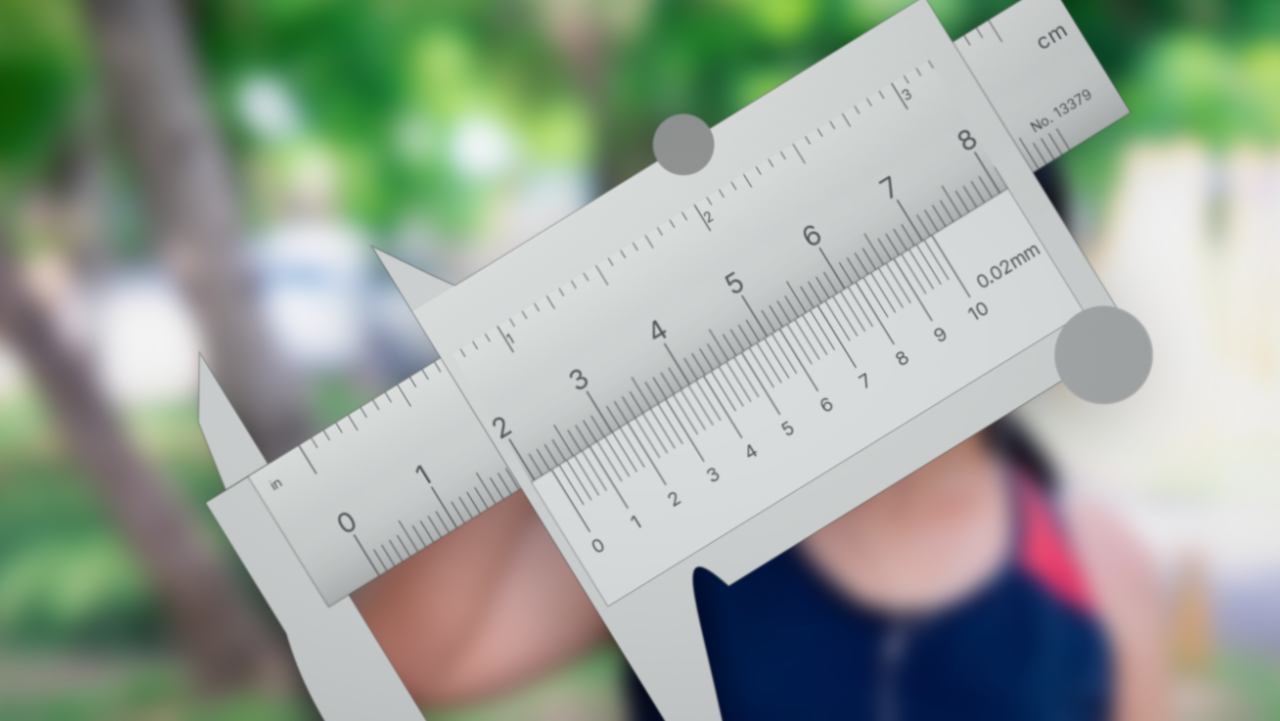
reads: 22.2
